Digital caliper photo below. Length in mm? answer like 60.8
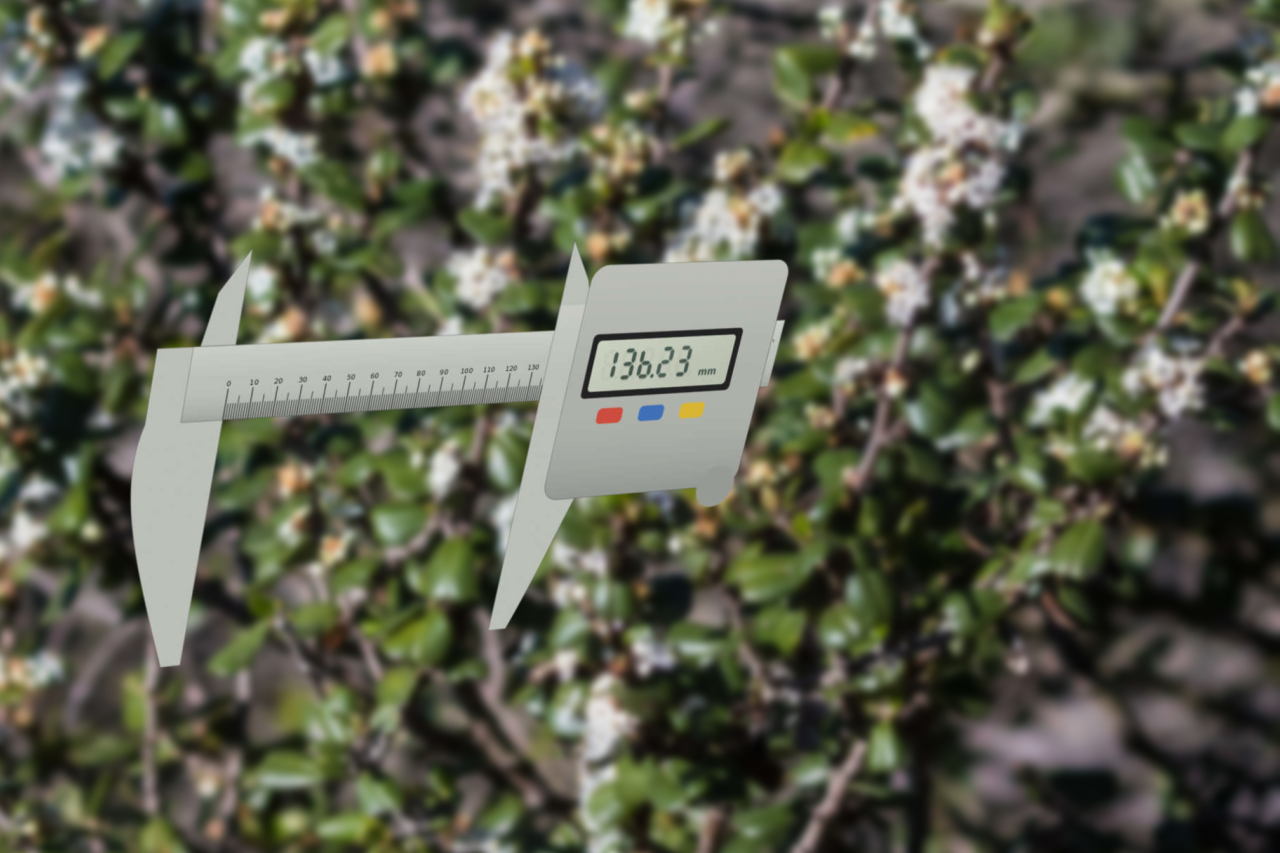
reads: 136.23
